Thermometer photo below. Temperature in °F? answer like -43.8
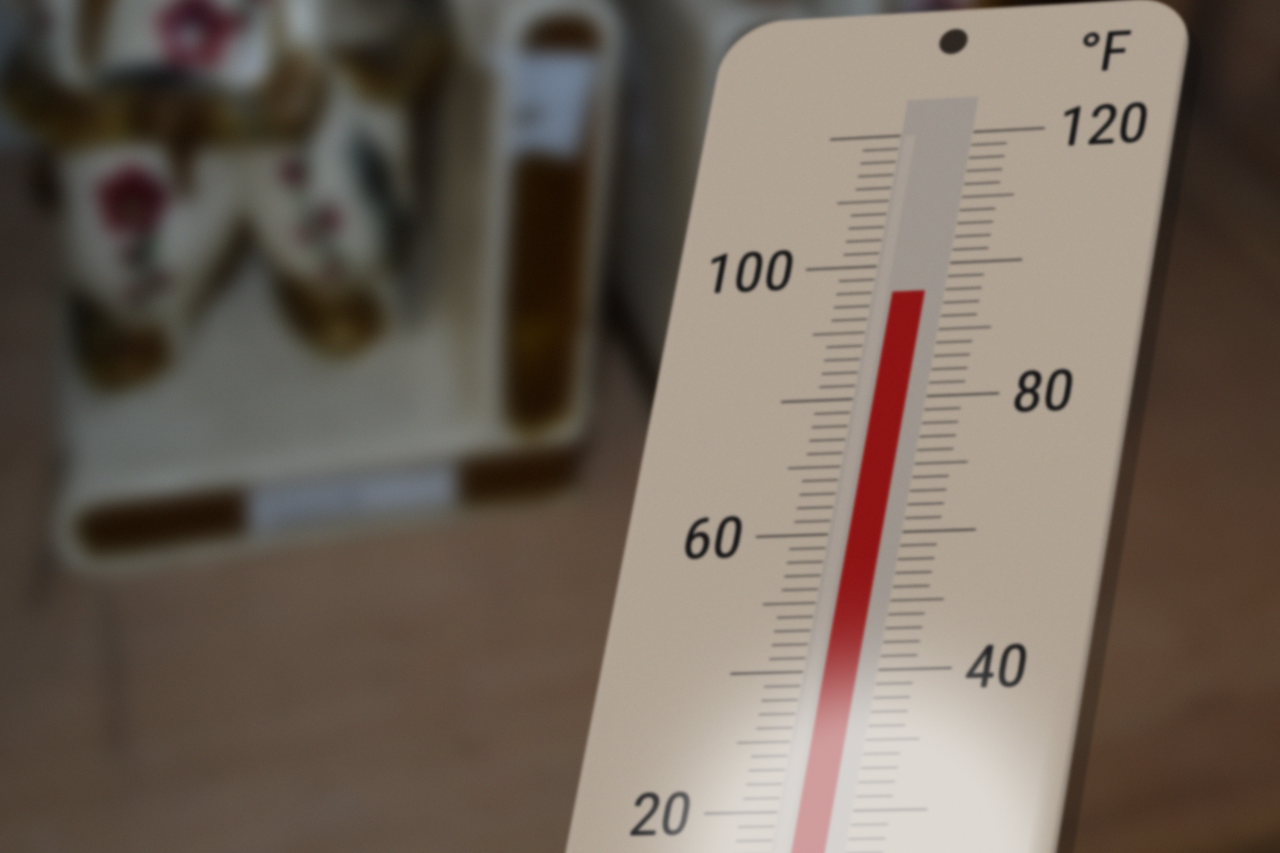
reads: 96
